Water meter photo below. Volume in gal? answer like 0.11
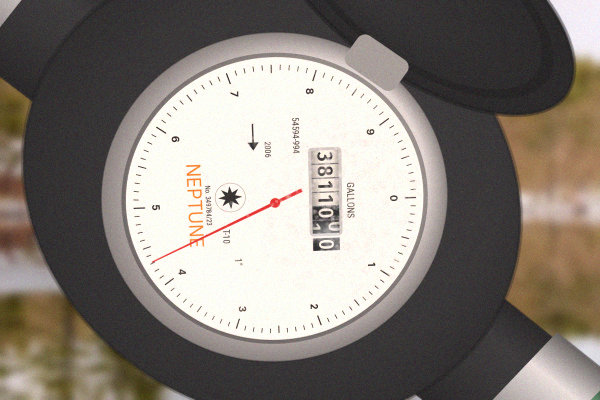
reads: 3811004.3
